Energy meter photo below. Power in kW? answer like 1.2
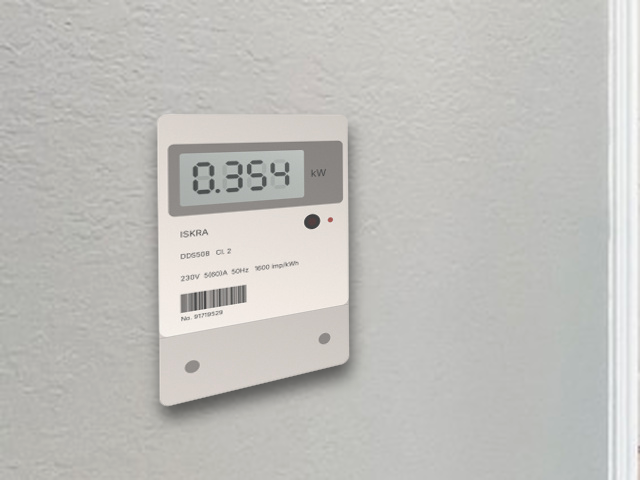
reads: 0.354
